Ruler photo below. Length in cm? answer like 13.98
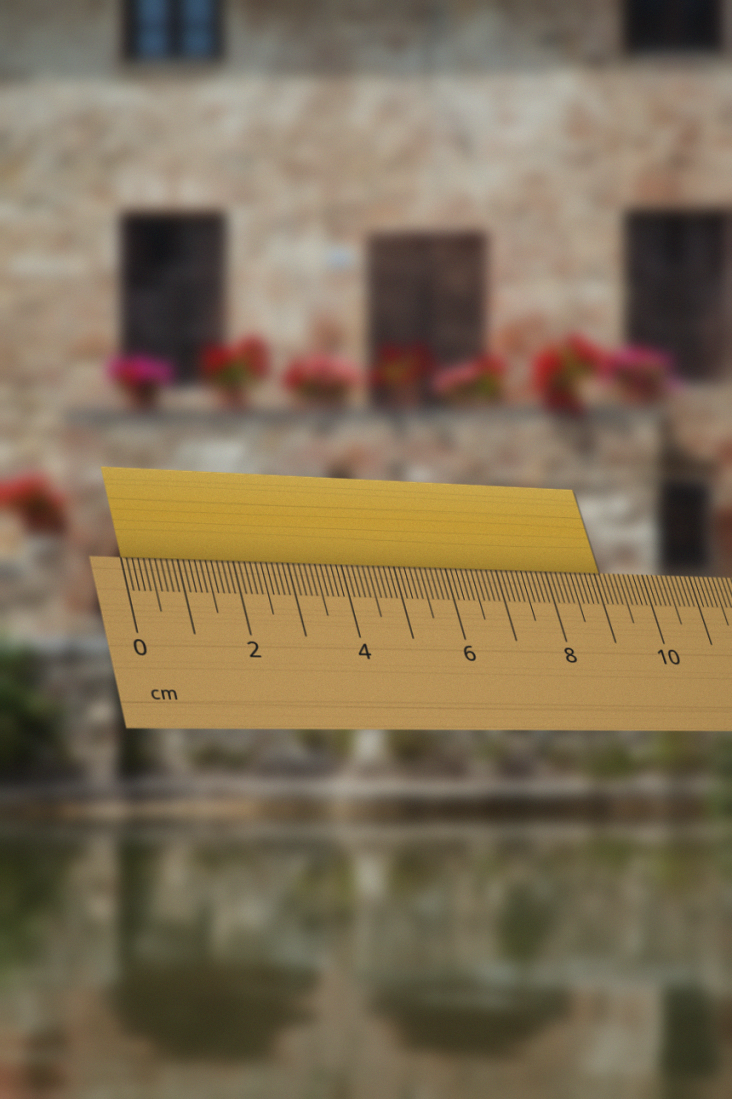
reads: 9.1
